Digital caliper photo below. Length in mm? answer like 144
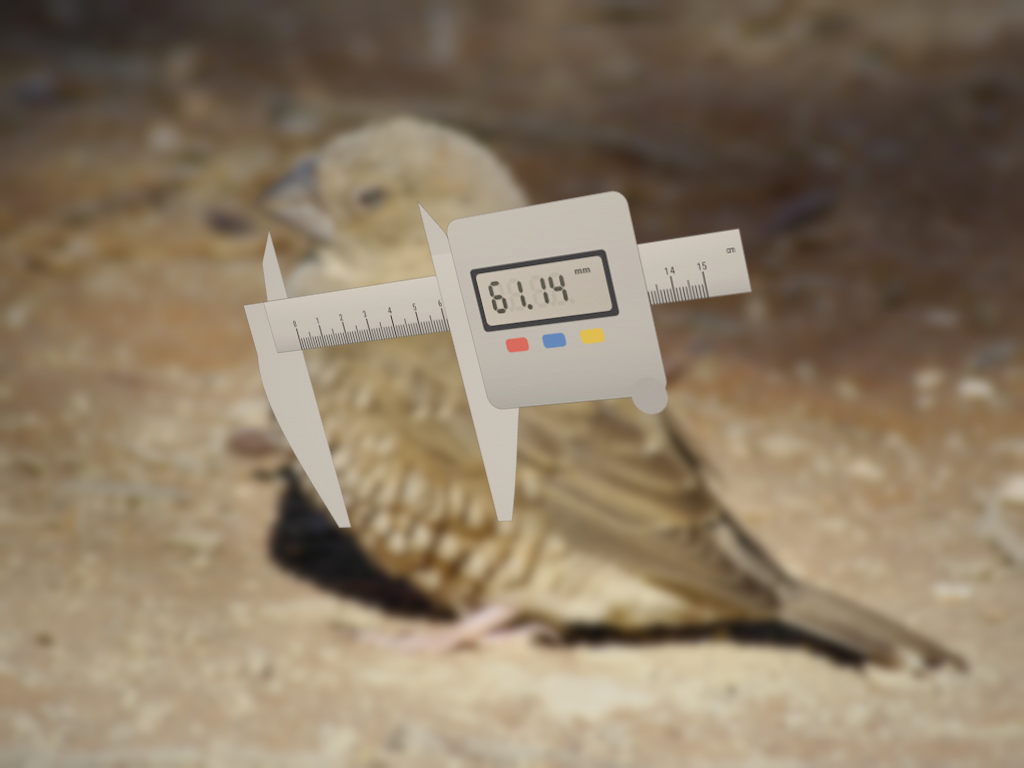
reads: 61.14
